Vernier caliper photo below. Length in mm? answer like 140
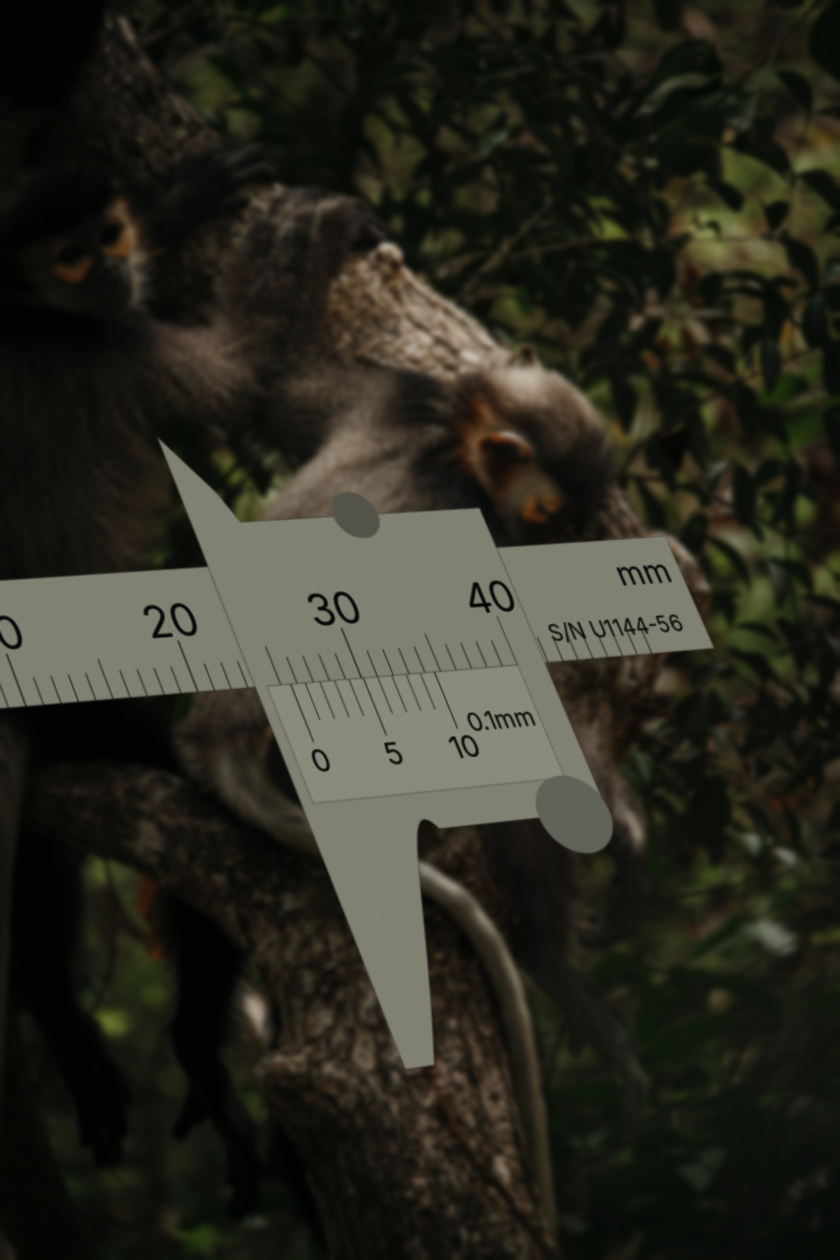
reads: 25.6
